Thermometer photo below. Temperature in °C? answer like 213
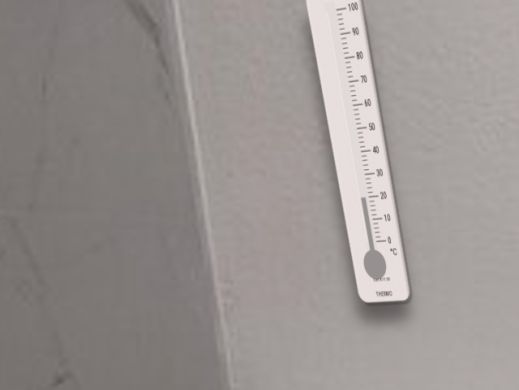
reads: 20
